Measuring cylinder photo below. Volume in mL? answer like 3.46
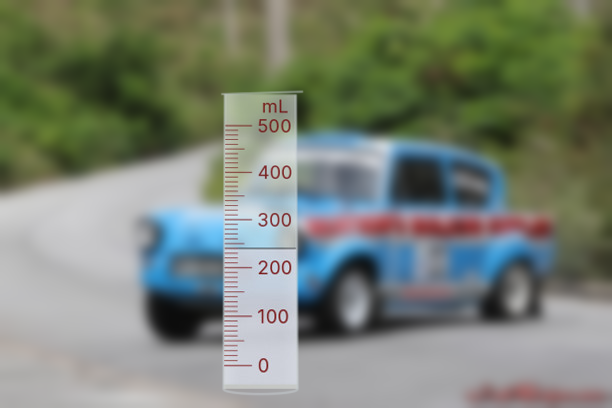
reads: 240
